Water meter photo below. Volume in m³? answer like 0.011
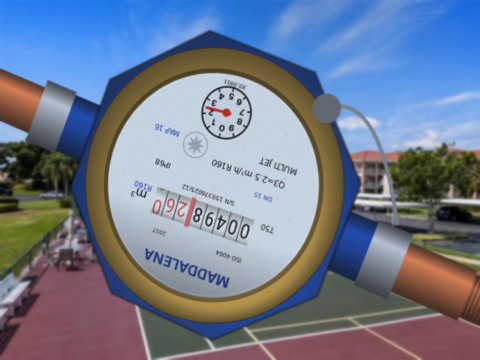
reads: 498.2602
